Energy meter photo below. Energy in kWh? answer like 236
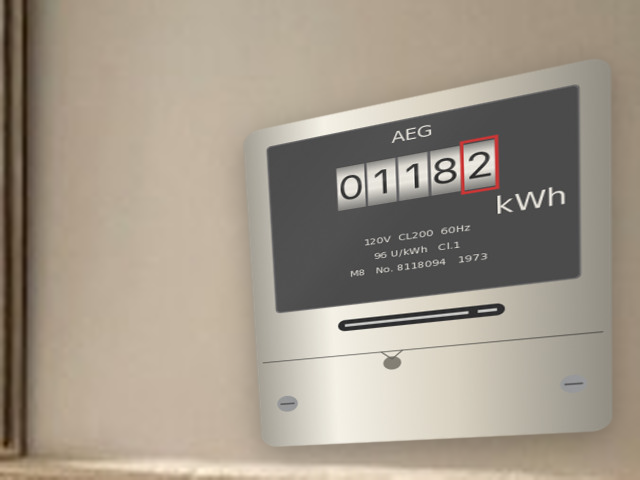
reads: 118.2
